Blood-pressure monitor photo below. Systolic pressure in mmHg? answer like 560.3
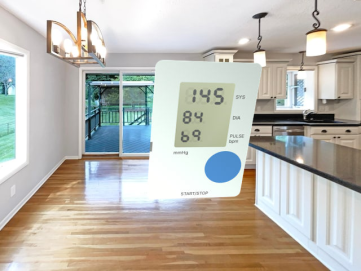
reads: 145
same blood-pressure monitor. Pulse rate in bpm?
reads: 69
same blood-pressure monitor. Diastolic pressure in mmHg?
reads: 84
